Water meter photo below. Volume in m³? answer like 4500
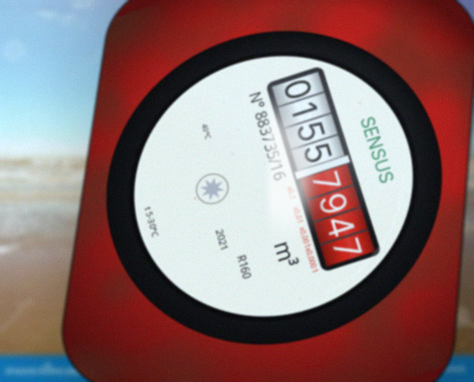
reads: 155.7947
